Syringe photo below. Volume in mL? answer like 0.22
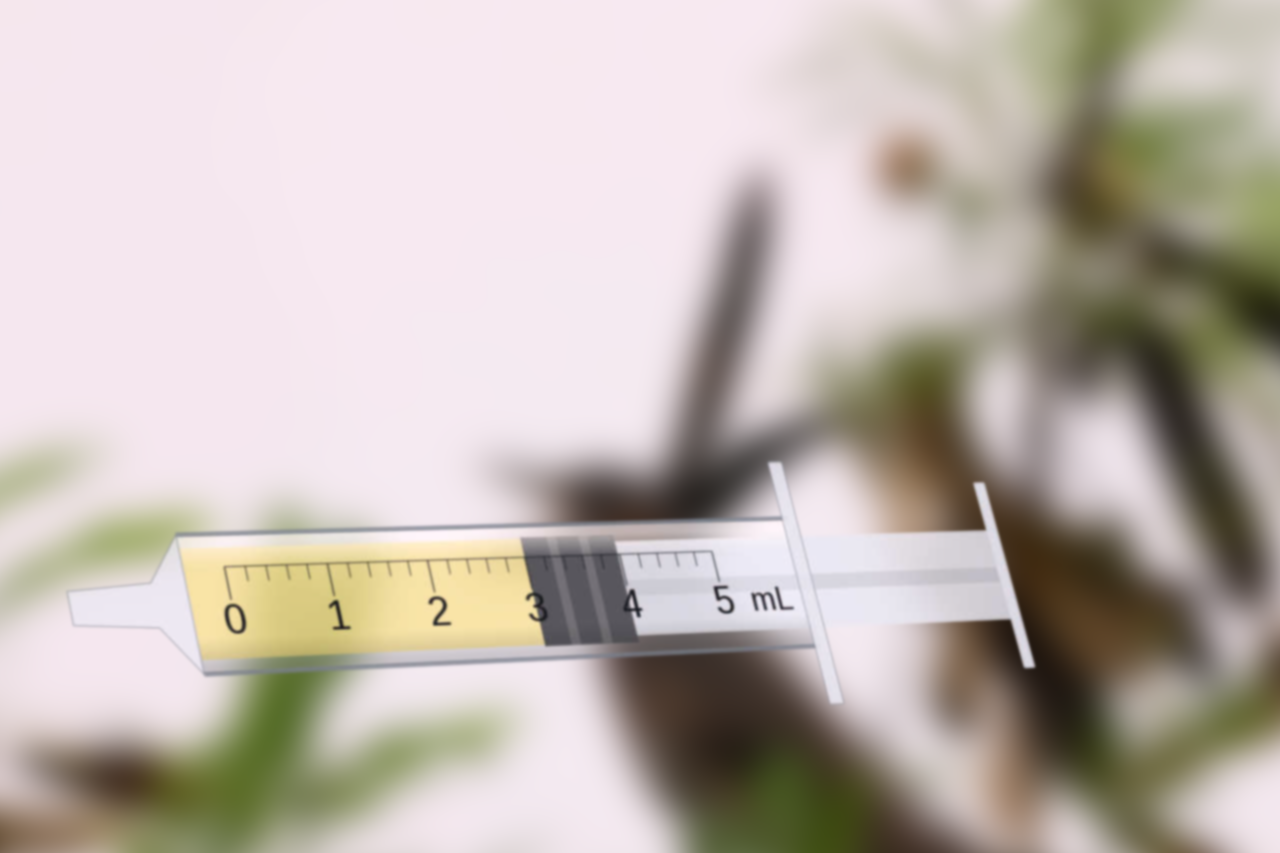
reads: 3
